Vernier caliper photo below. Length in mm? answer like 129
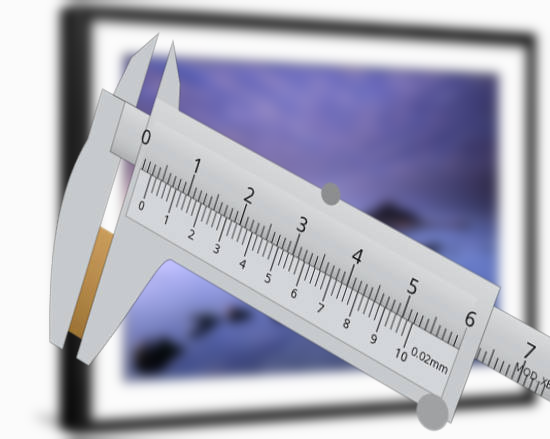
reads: 2.8
